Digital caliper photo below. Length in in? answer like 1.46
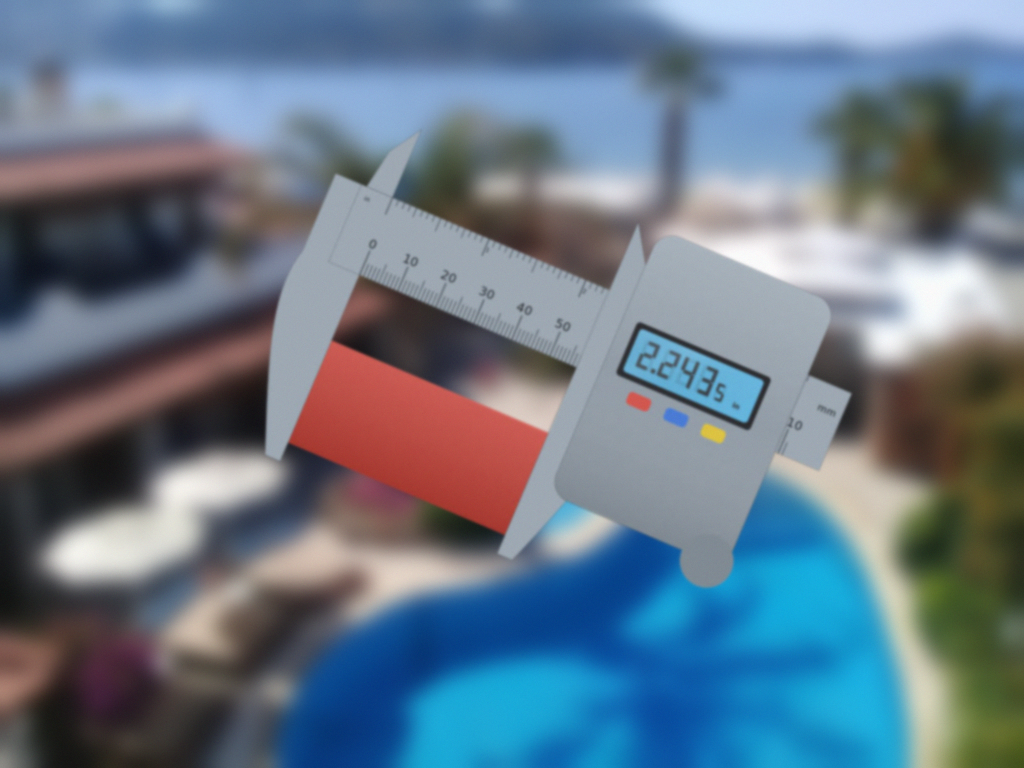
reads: 2.2435
